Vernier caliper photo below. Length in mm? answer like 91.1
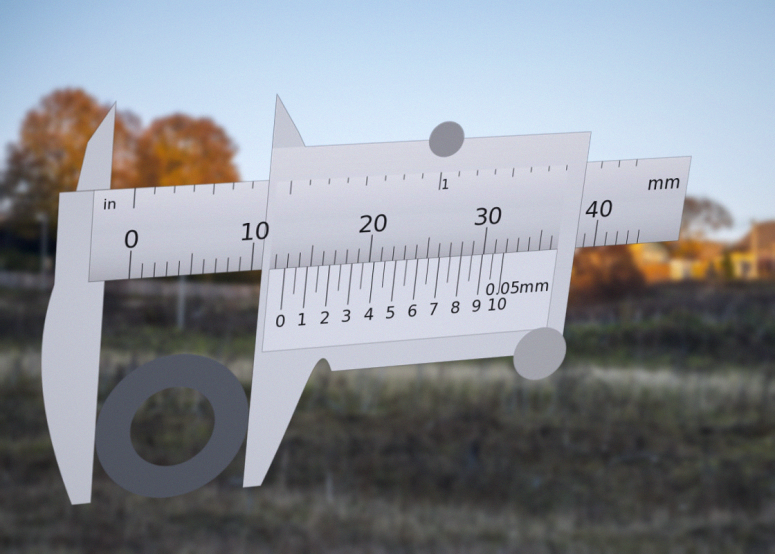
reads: 12.8
